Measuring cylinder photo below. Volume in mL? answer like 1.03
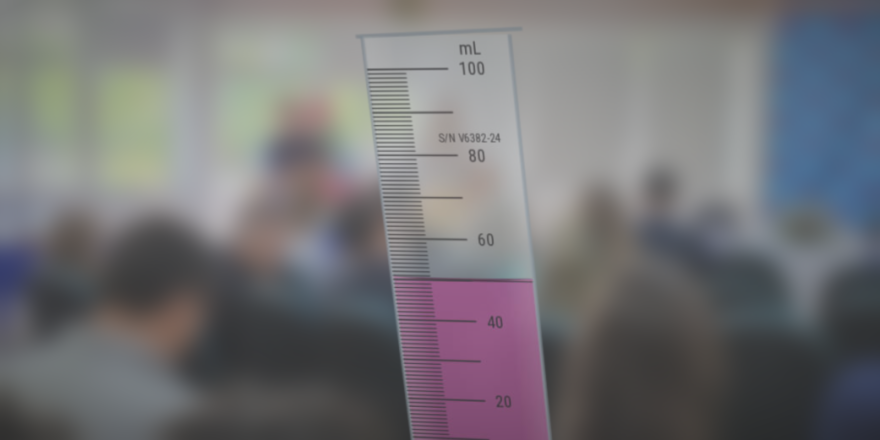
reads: 50
